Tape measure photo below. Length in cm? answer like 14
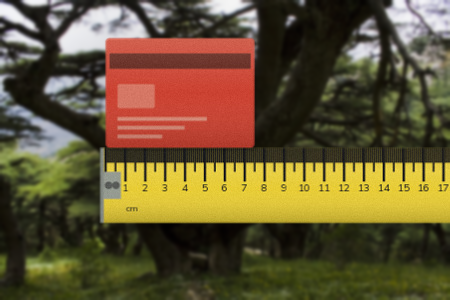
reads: 7.5
